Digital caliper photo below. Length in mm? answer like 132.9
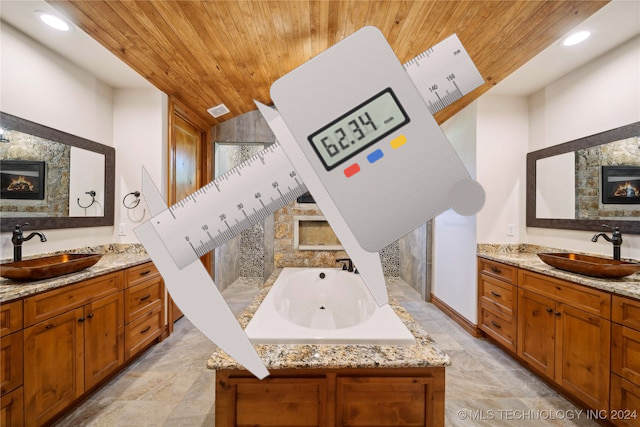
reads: 62.34
